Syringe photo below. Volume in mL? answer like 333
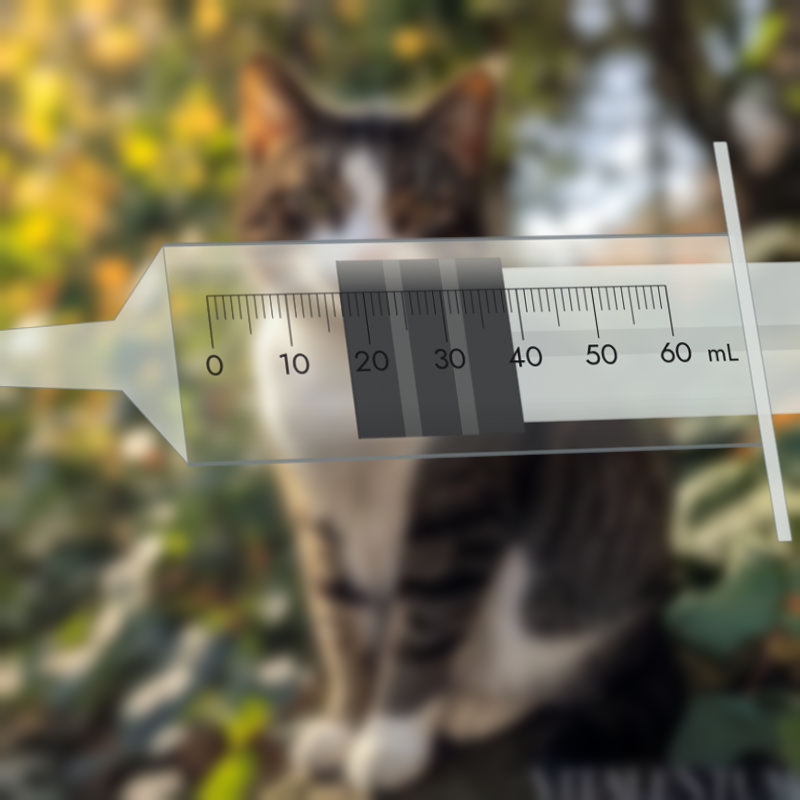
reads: 17
